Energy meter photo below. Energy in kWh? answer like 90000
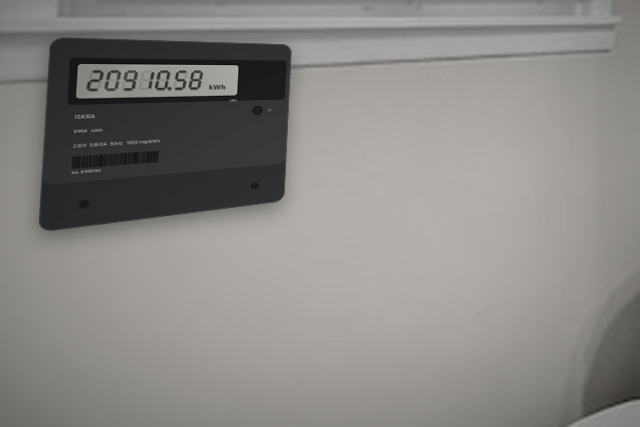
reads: 20910.58
